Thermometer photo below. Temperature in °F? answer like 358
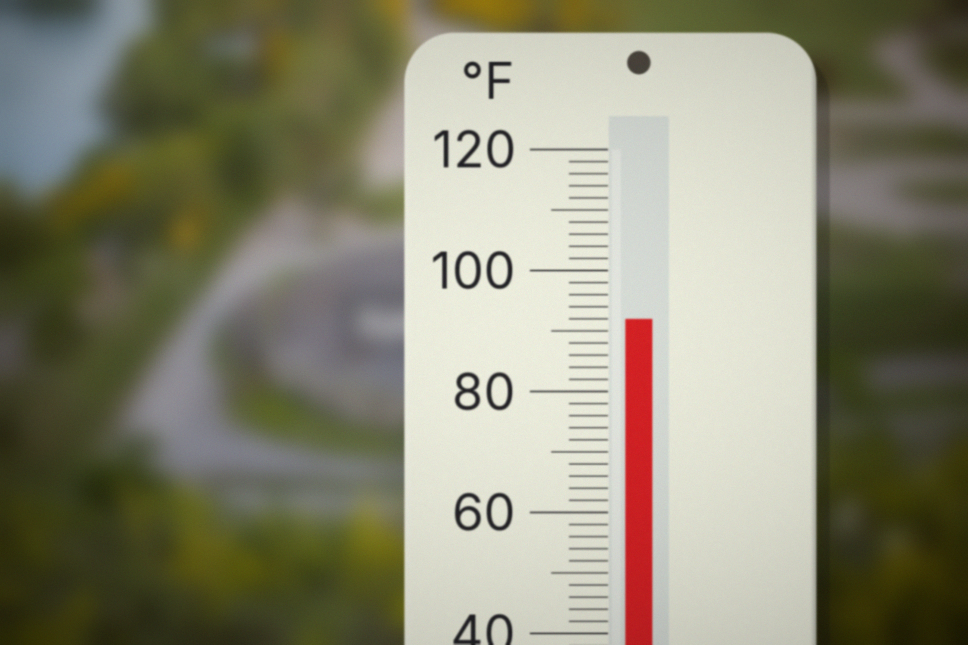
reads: 92
